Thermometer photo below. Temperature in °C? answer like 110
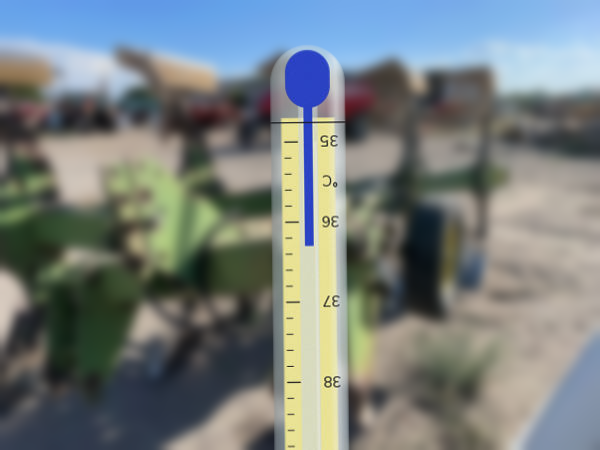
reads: 36.3
